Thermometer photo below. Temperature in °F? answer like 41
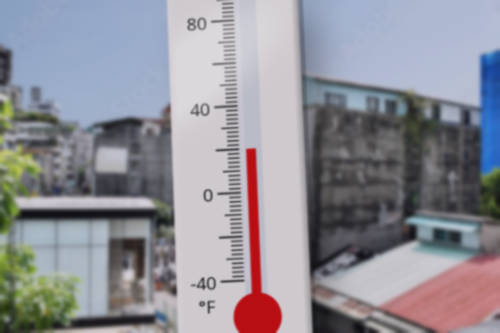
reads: 20
